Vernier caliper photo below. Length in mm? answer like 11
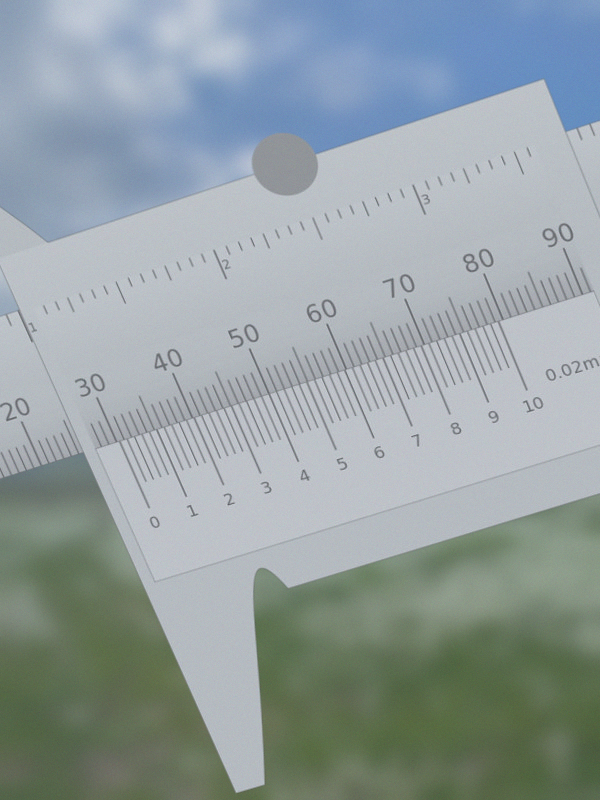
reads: 30.4
